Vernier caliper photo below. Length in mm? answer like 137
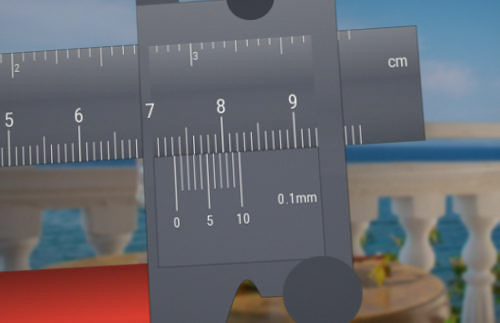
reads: 73.2
